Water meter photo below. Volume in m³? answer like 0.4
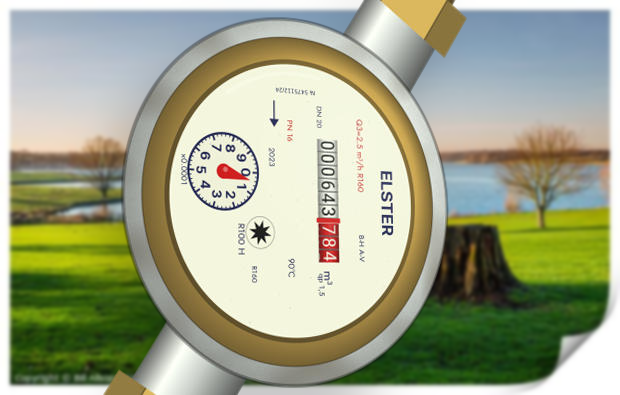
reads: 643.7840
